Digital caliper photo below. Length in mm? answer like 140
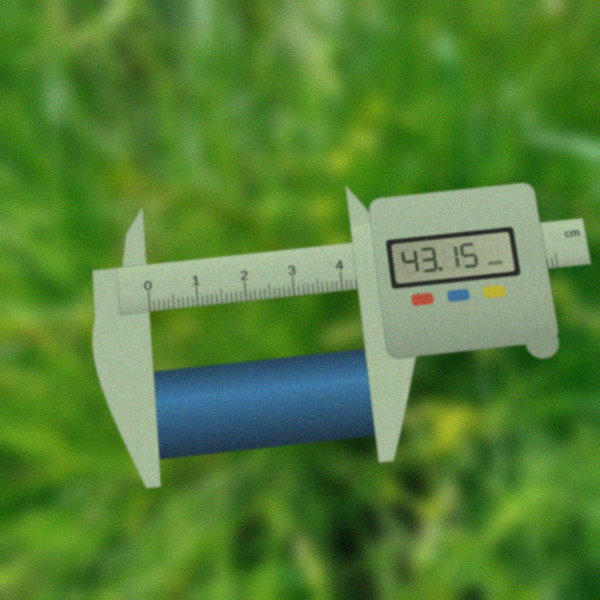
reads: 43.15
